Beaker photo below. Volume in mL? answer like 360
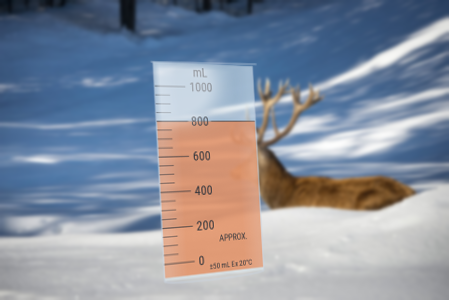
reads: 800
